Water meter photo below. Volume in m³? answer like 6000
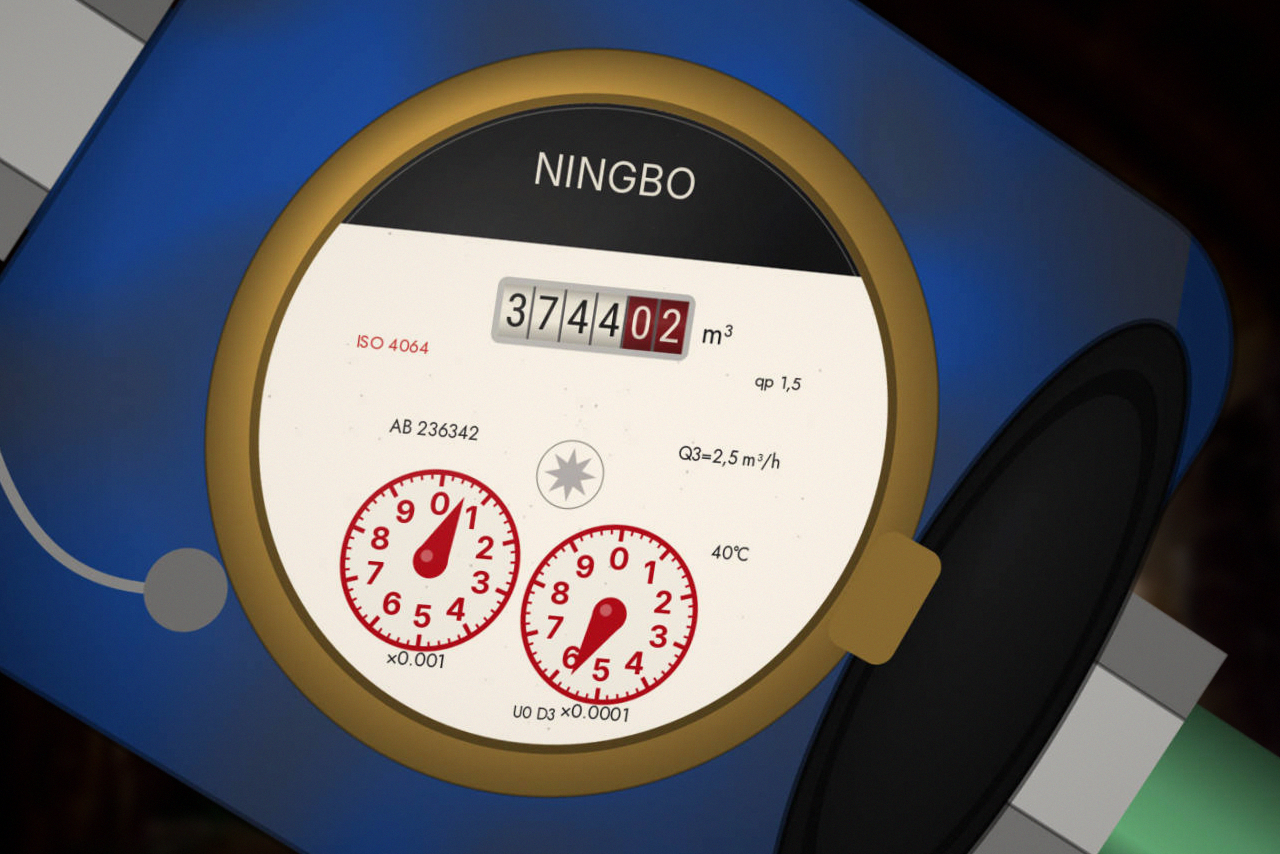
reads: 3744.0205
